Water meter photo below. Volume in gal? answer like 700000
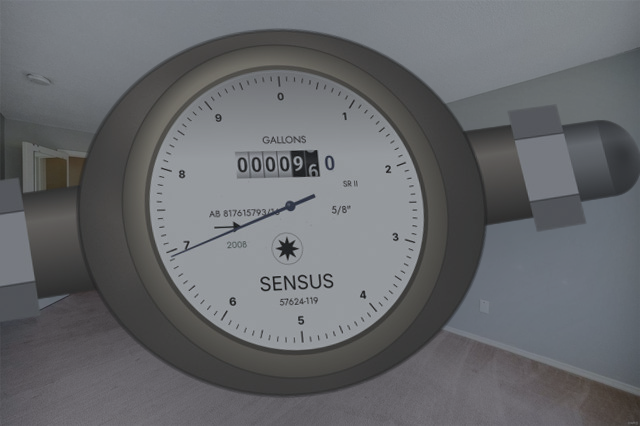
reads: 956.9
